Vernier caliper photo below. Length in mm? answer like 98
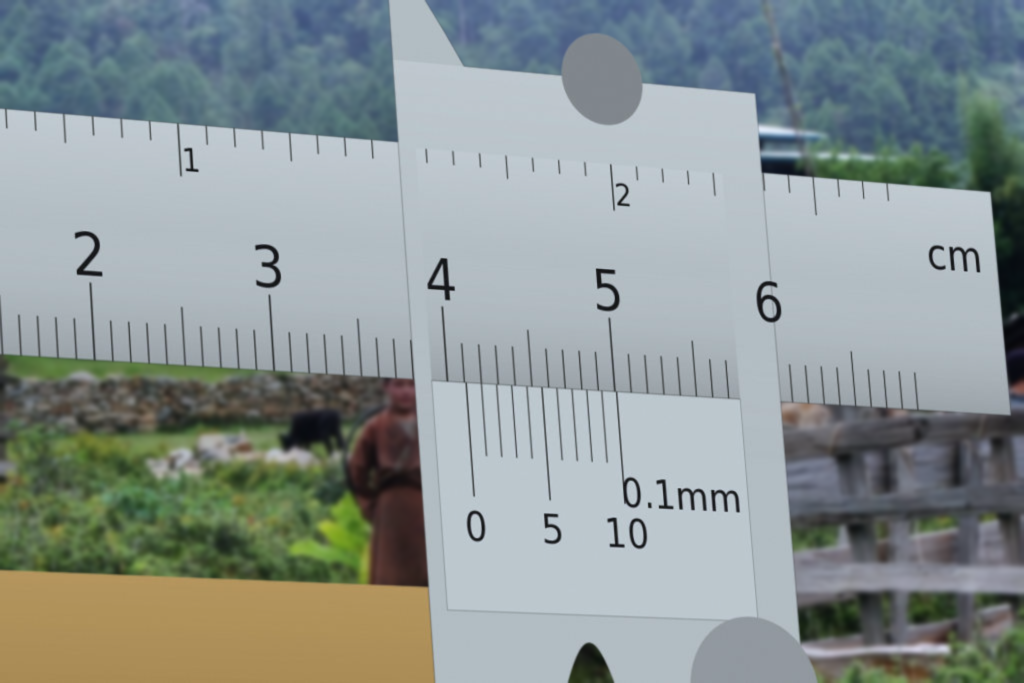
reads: 41.1
